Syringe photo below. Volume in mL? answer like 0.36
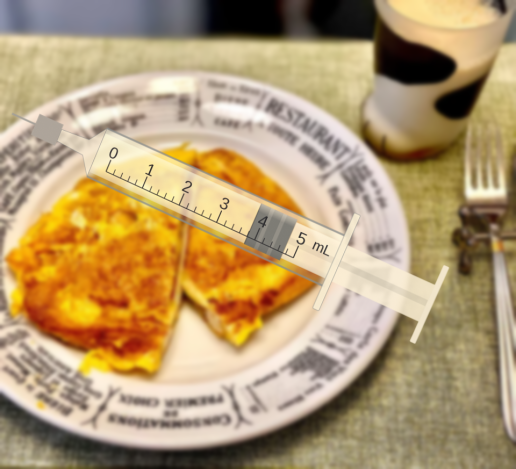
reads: 3.8
